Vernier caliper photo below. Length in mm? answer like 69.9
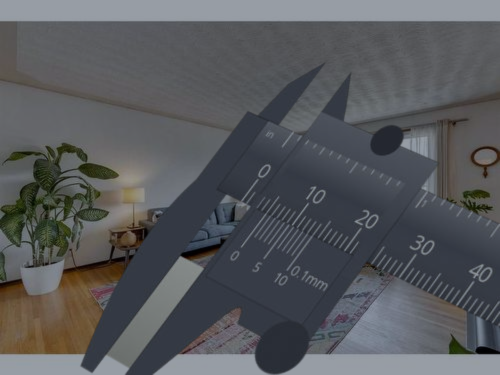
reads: 5.0
